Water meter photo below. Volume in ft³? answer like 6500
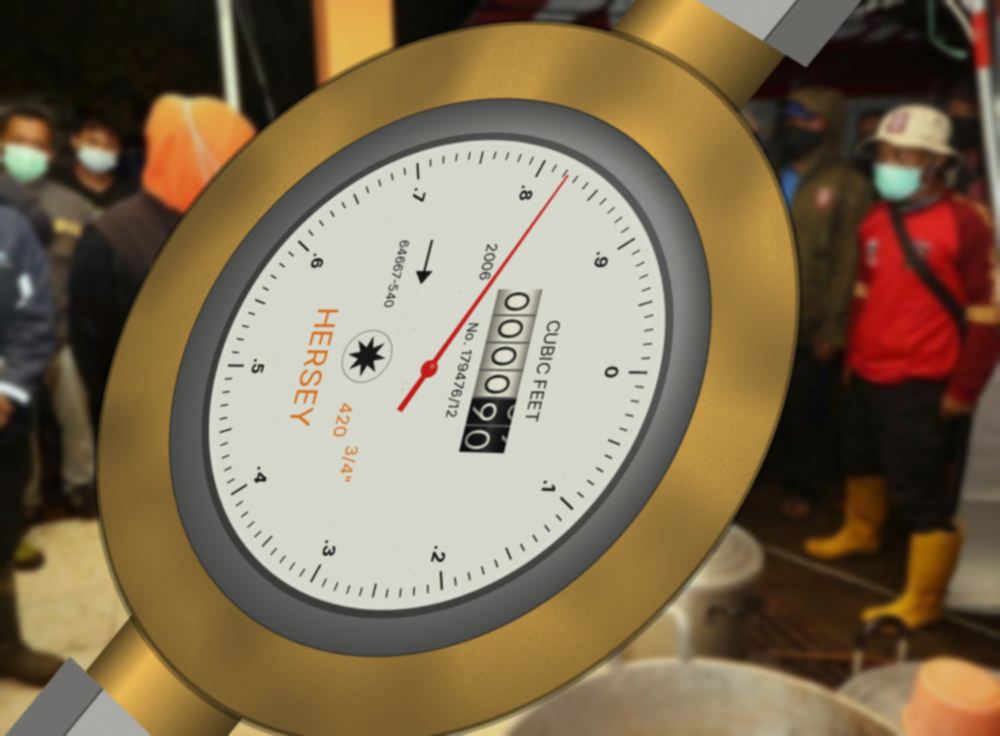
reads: 89.82
